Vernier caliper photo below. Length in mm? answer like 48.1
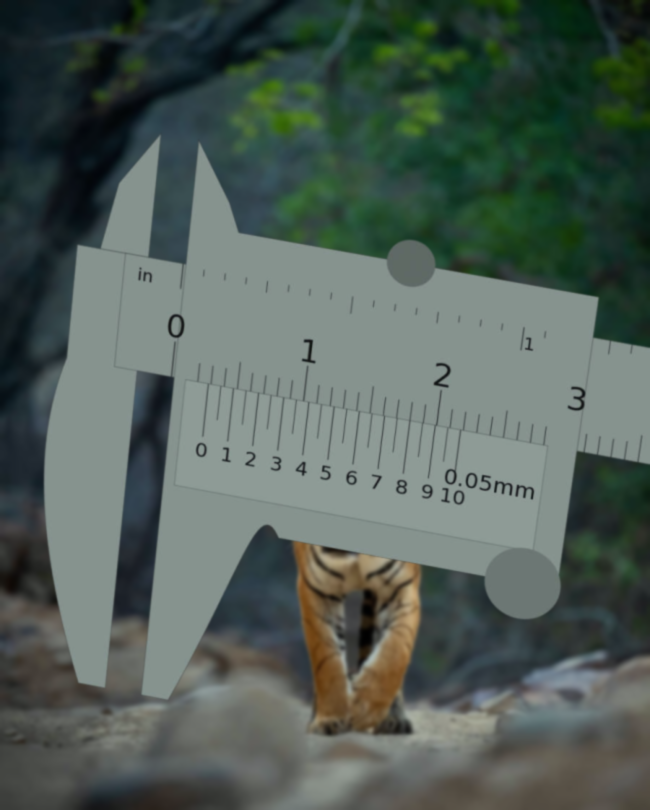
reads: 2.8
